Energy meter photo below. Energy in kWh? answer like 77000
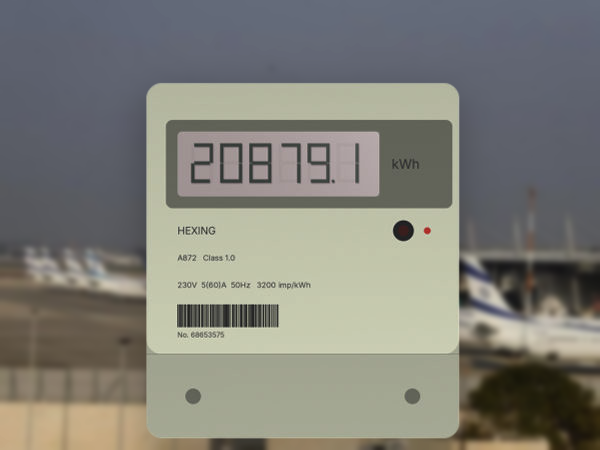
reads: 20879.1
